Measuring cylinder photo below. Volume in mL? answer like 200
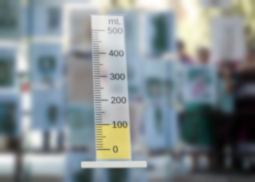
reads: 100
